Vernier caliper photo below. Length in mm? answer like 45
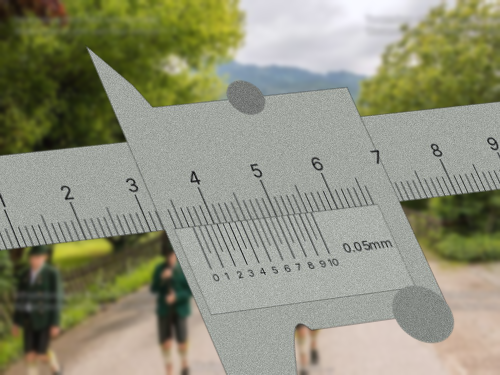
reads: 36.6
